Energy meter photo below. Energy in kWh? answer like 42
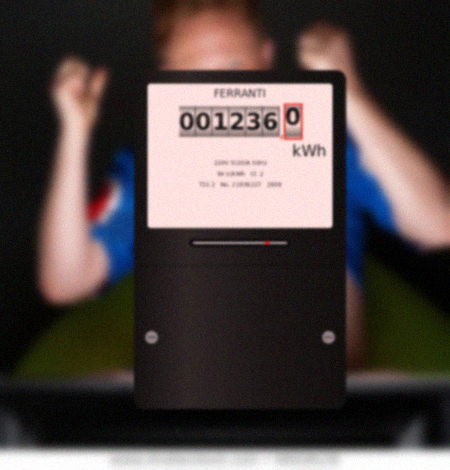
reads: 1236.0
